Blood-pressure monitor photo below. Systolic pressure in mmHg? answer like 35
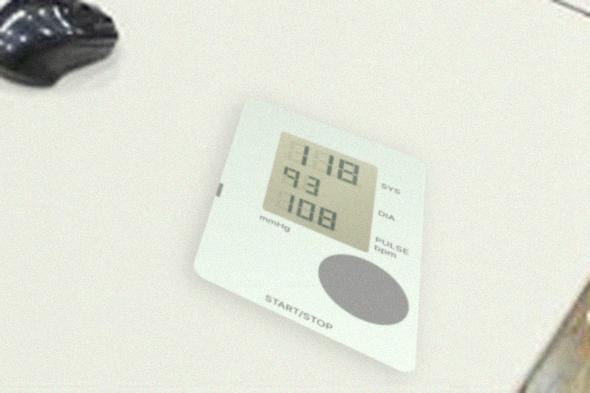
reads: 118
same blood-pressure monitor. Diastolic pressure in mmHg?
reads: 93
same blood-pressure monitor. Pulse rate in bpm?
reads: 108
